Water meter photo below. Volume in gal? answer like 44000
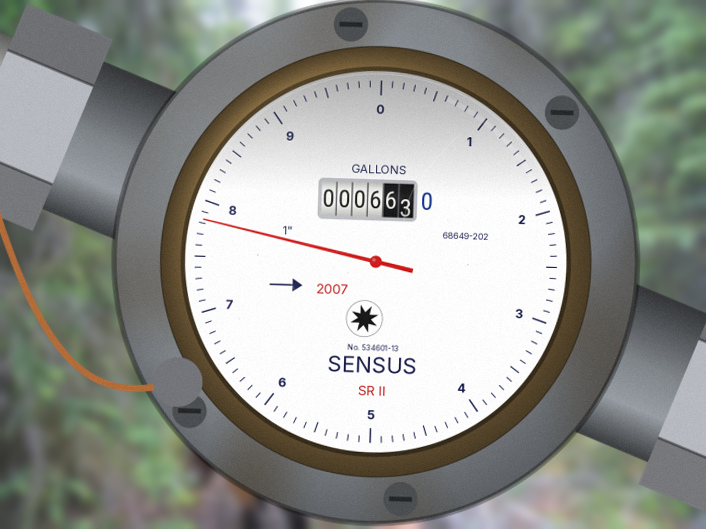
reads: 6627.8
